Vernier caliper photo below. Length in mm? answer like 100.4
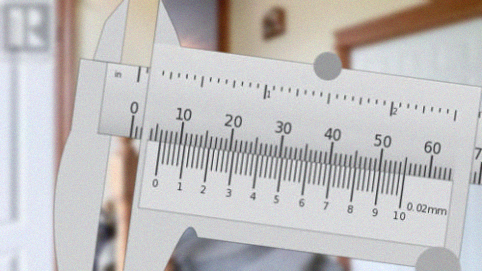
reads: 6.0
